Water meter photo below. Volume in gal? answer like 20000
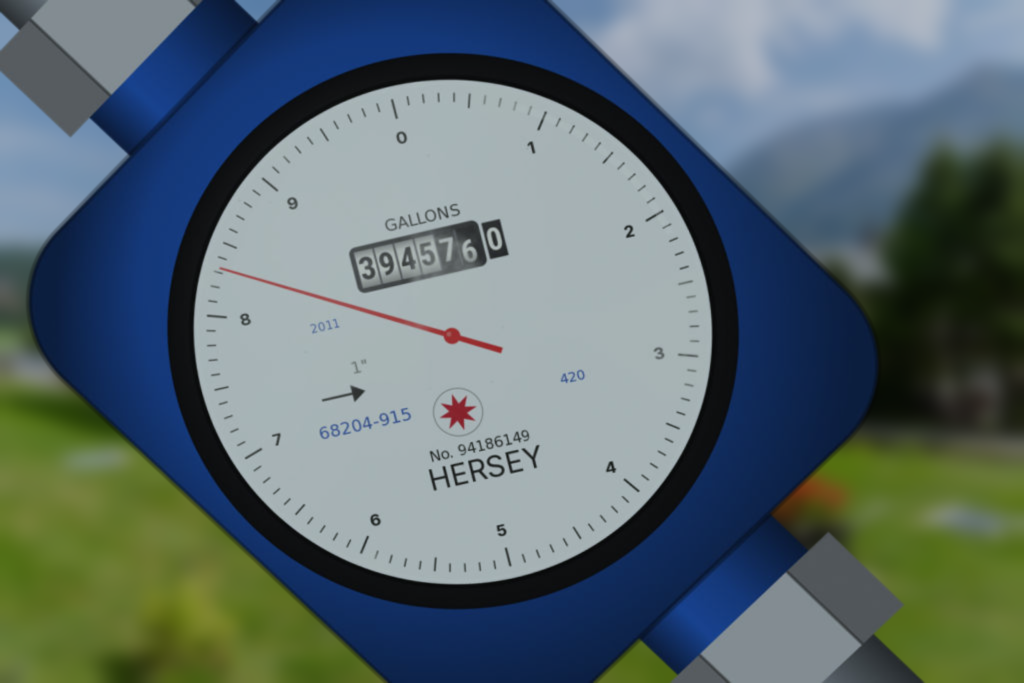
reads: 3945758.3
